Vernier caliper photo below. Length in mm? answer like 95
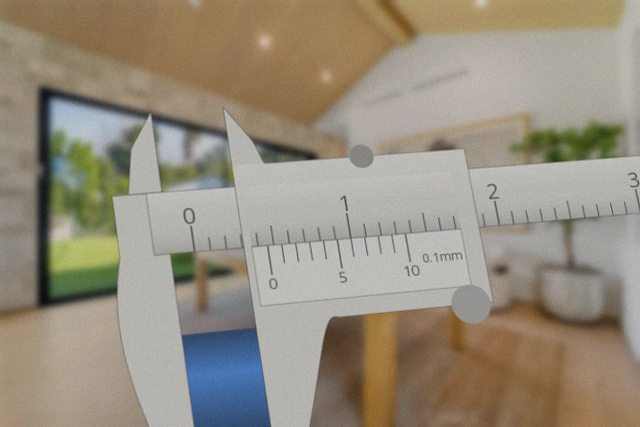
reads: 4.6
